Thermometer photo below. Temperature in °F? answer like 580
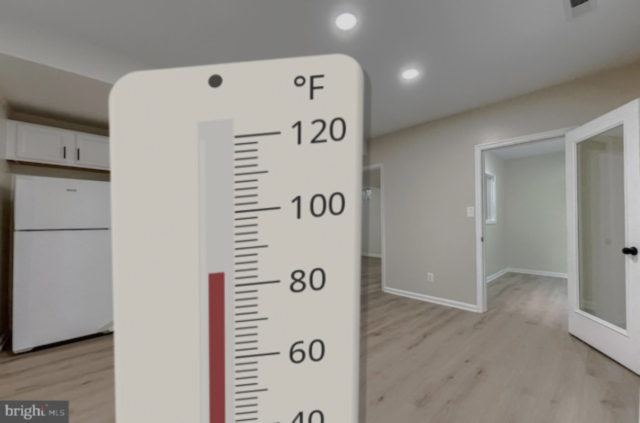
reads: 84
